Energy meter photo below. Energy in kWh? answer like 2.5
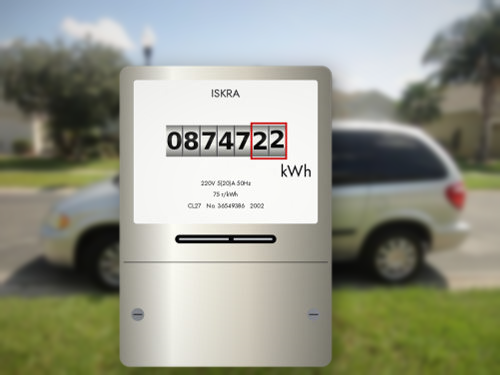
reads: 8747.22
